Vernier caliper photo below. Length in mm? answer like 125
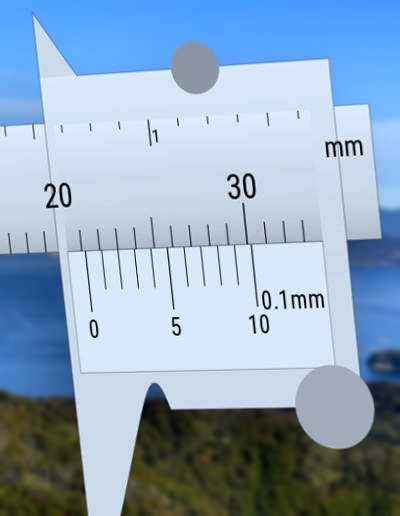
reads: 21.2
